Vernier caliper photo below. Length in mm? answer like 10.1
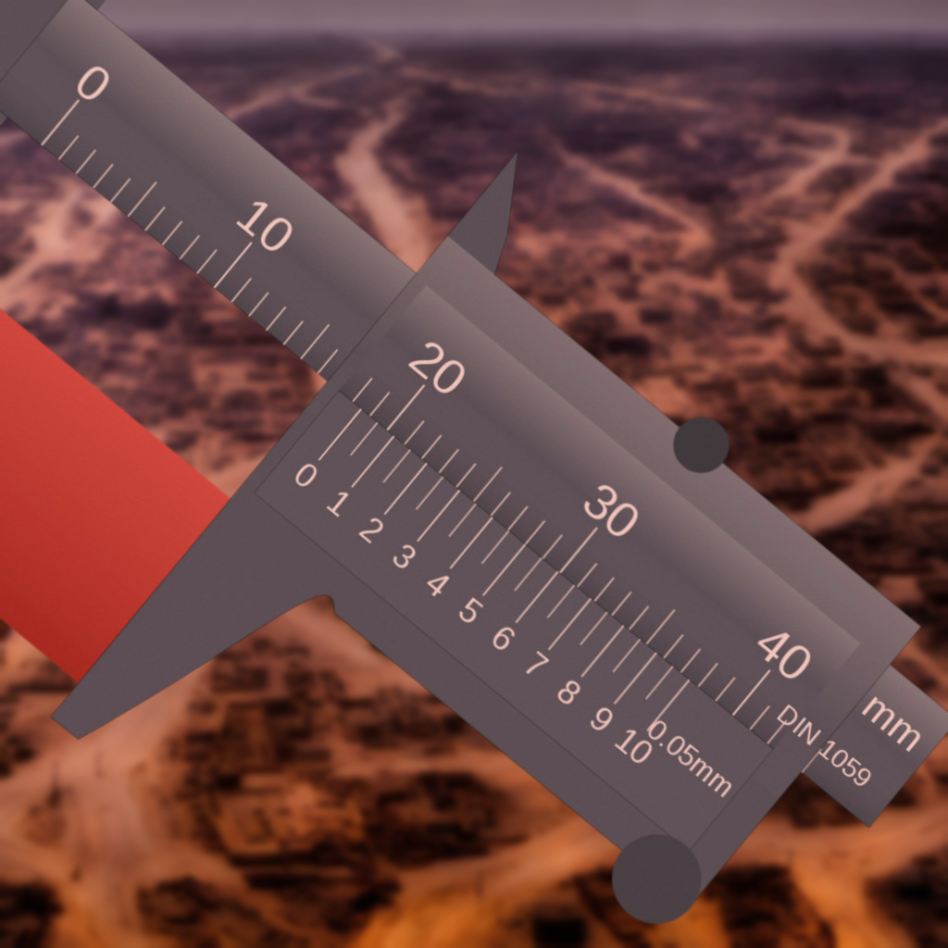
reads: 18.5
